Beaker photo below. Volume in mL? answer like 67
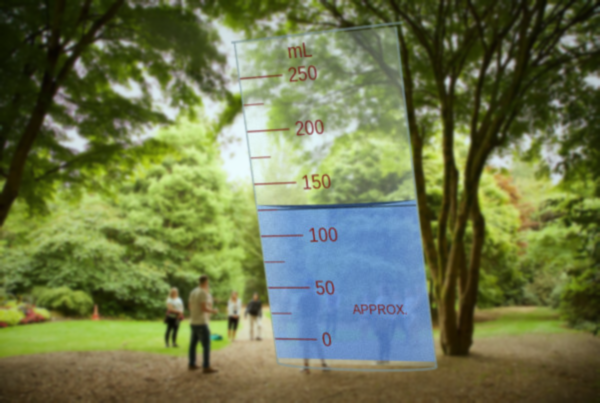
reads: 125
